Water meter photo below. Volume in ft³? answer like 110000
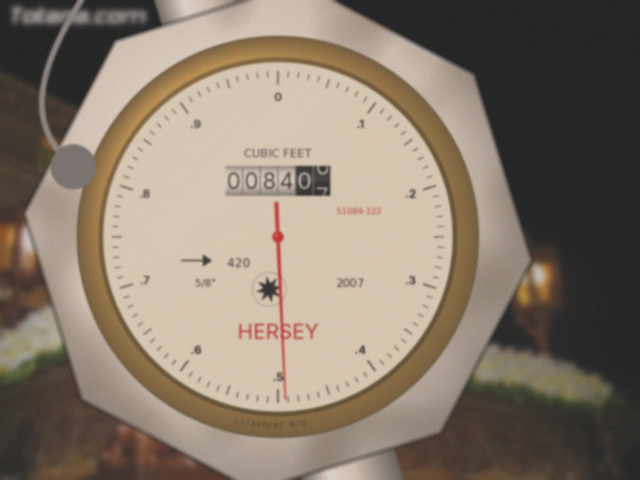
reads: 8406.49
